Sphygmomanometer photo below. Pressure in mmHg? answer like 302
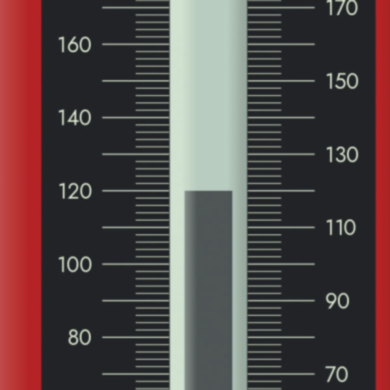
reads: 120
